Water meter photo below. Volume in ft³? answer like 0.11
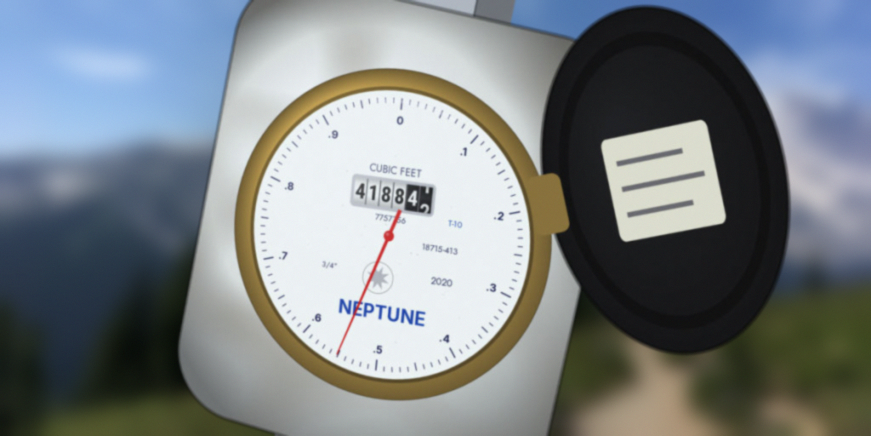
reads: 418841.55
